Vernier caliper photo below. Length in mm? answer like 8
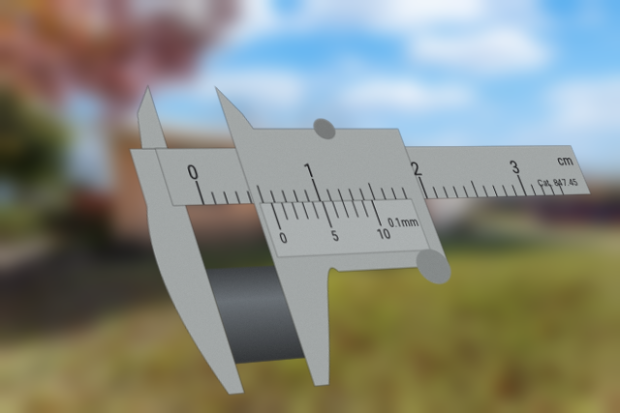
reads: 5.7
